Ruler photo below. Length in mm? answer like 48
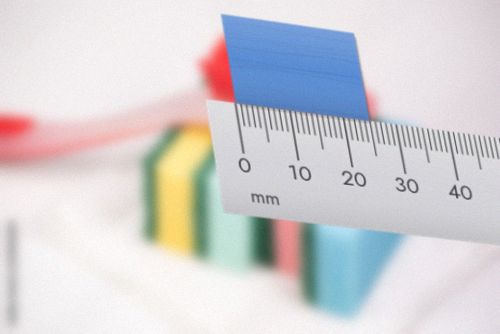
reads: 25
